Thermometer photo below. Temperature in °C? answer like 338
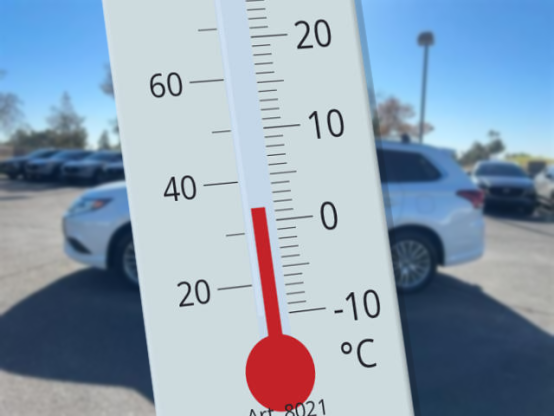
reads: 1.5
